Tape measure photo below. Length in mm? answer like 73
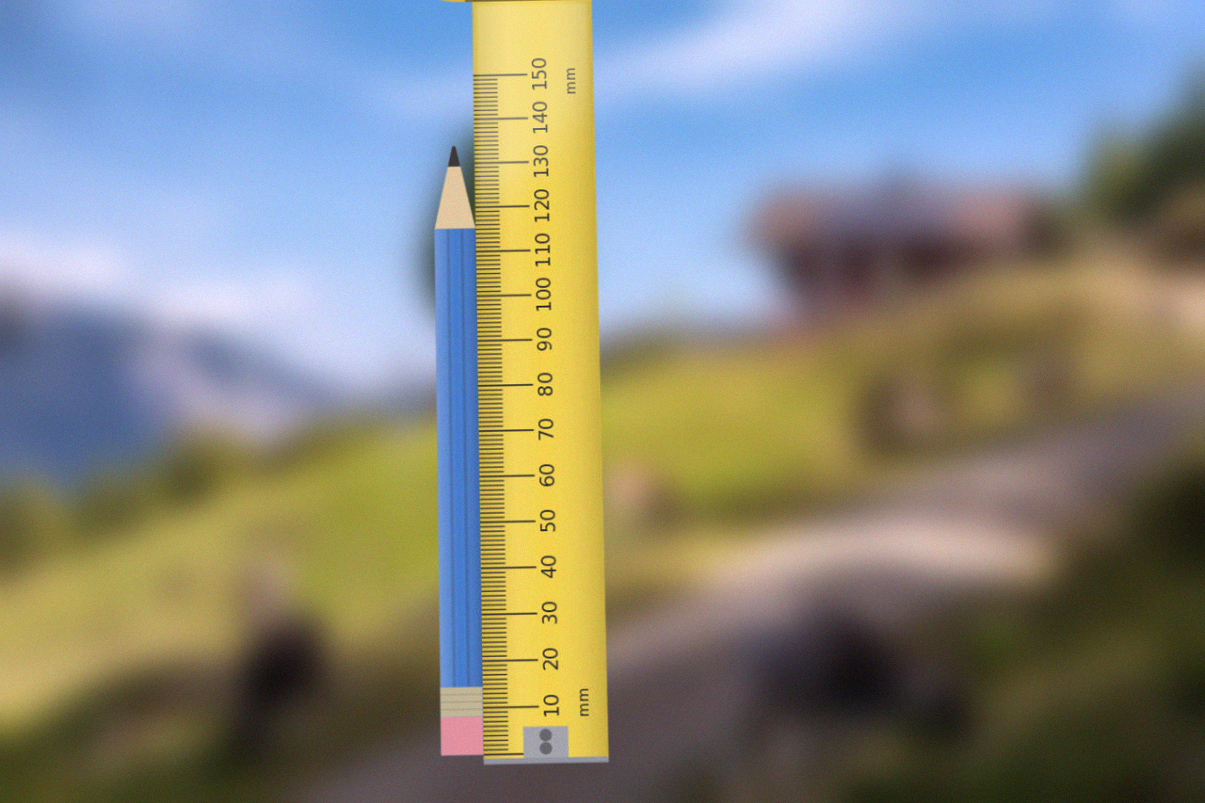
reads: 134
